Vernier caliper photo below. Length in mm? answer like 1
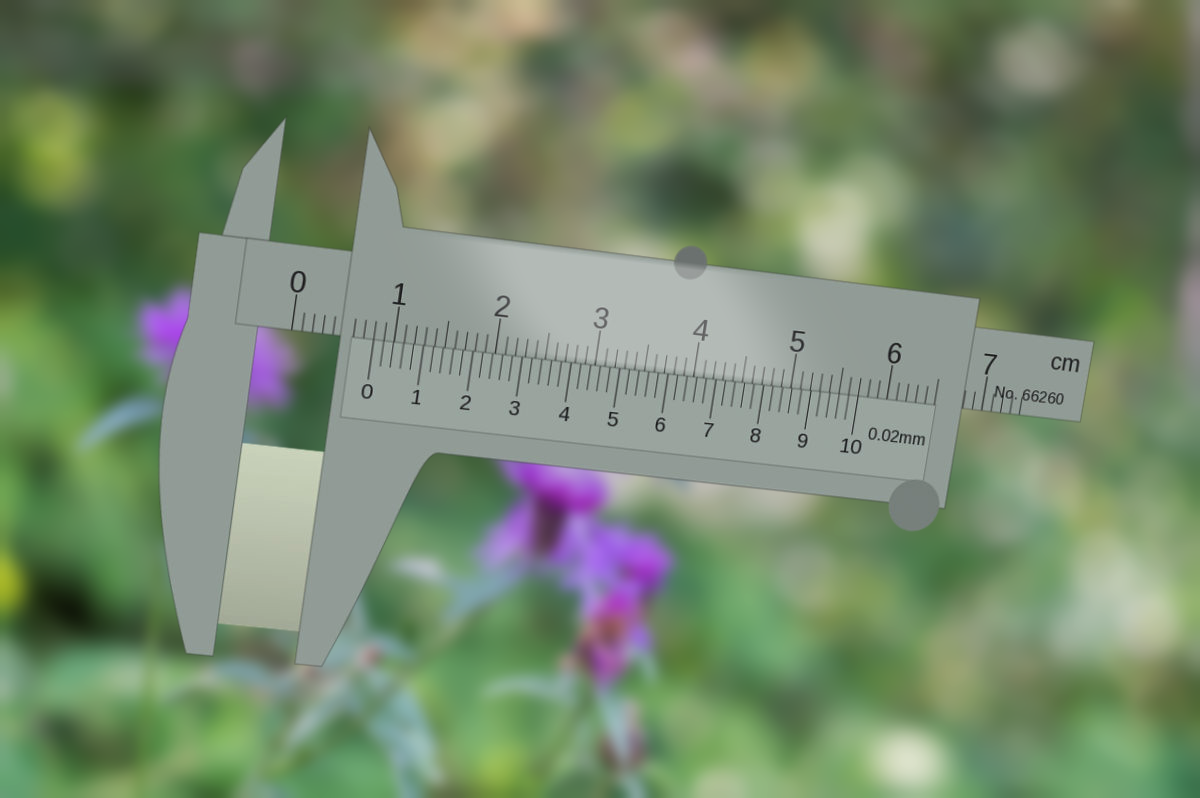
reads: 8.0
